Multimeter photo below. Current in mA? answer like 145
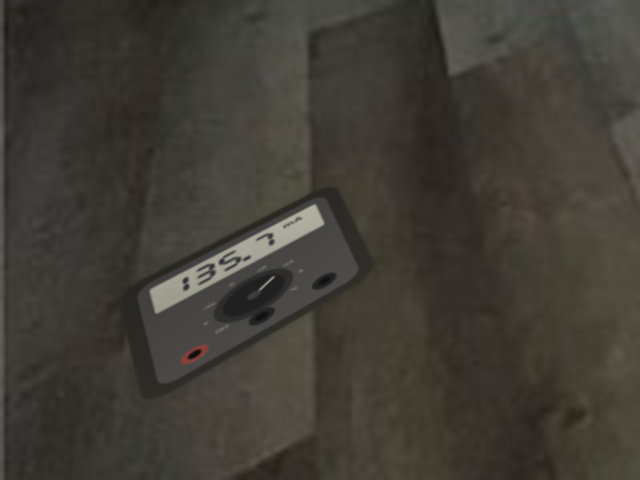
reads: 135.7
